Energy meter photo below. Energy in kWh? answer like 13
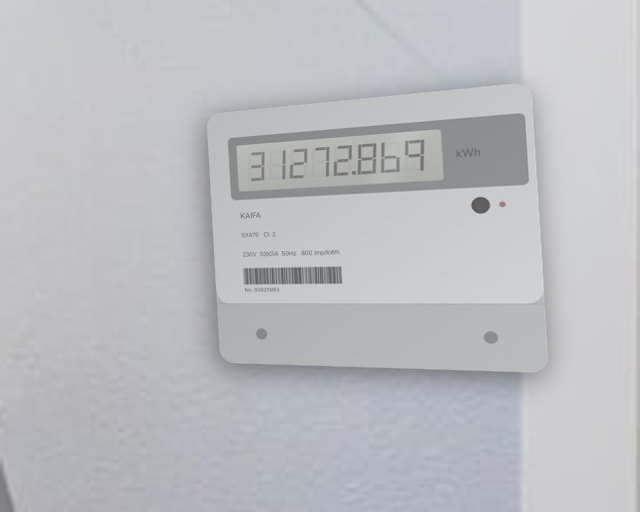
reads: 31272.869
